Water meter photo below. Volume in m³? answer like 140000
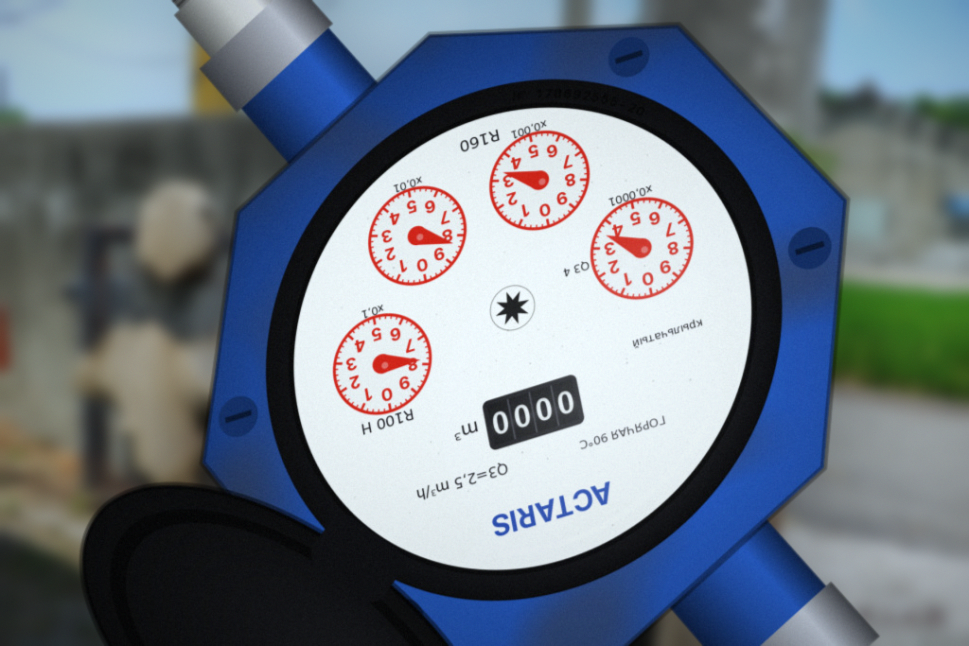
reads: 0.7833
